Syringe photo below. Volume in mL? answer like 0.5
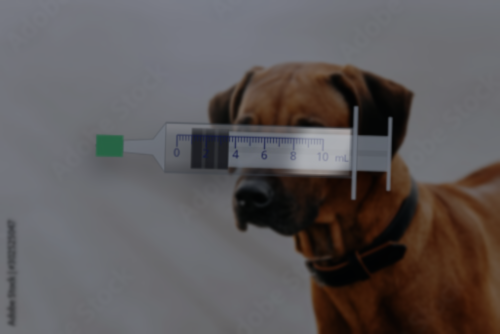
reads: 1
